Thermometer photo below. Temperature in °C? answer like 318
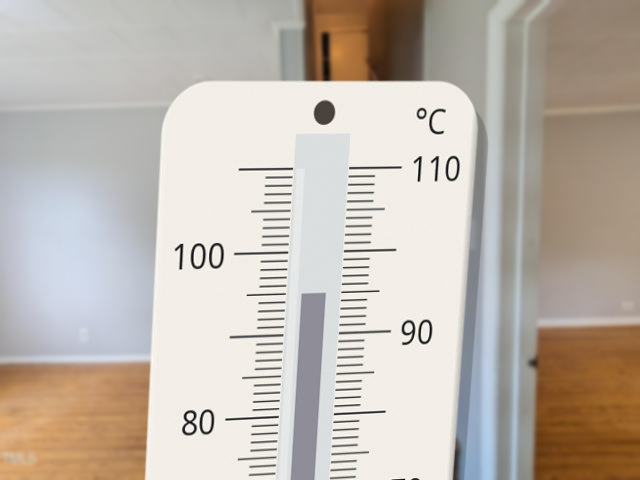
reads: 95
